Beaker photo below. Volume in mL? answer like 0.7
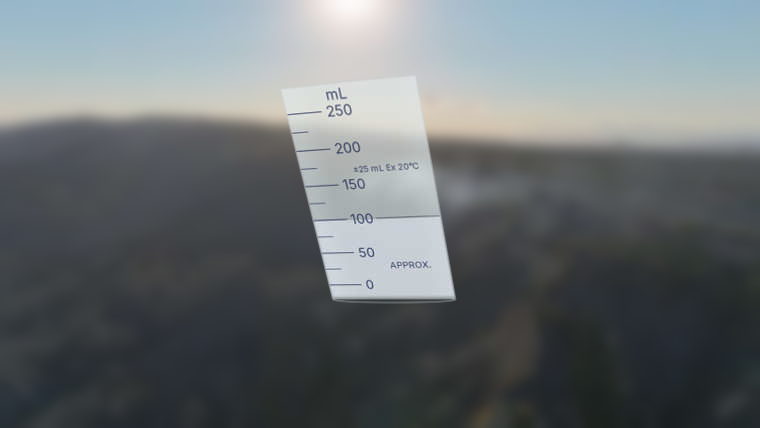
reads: 100
